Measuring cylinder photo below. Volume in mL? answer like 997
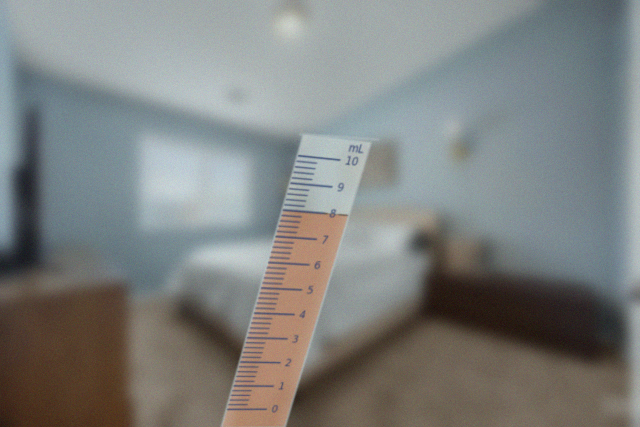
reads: 8
